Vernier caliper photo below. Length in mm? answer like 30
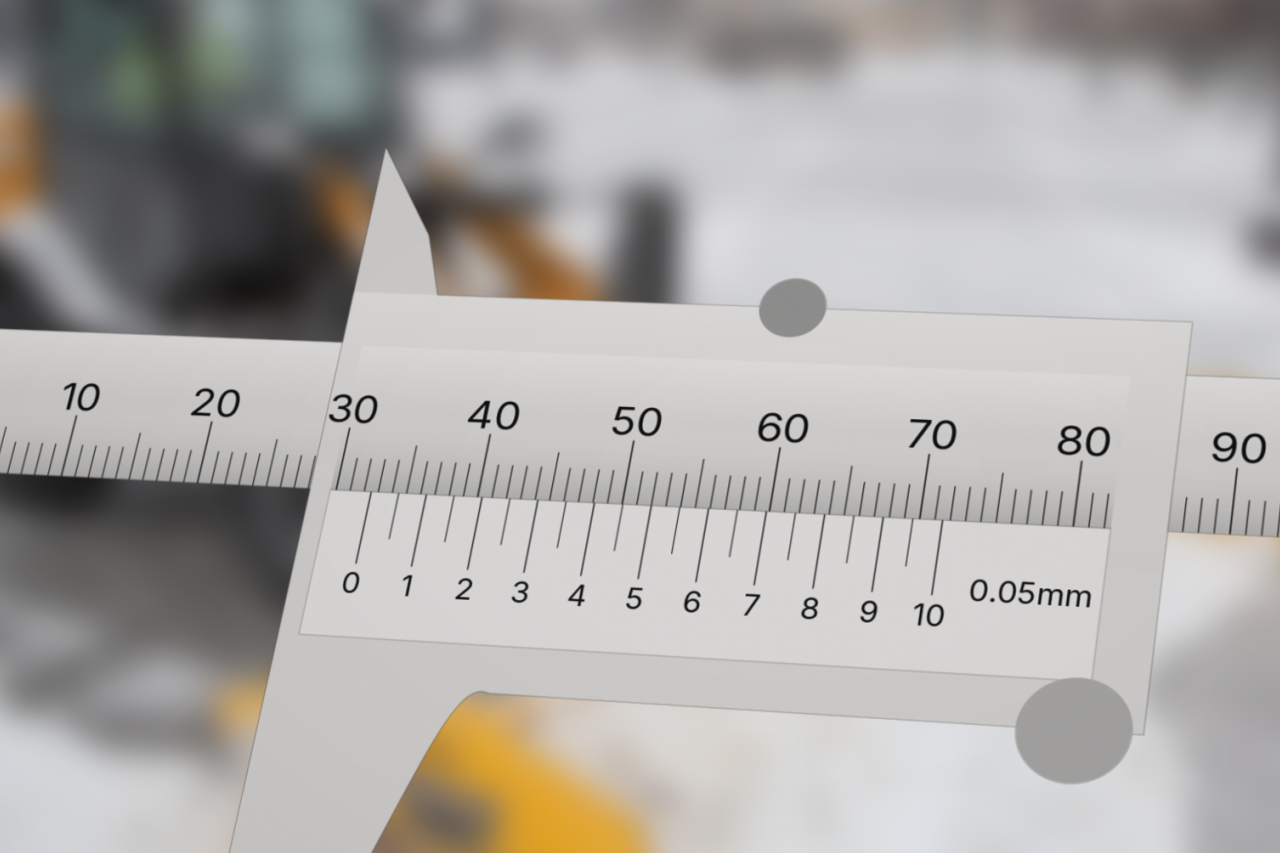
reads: 32.5
